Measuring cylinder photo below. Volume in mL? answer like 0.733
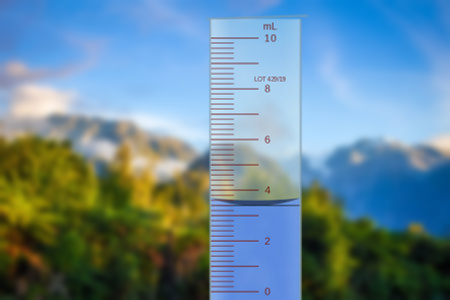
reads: 3.4
